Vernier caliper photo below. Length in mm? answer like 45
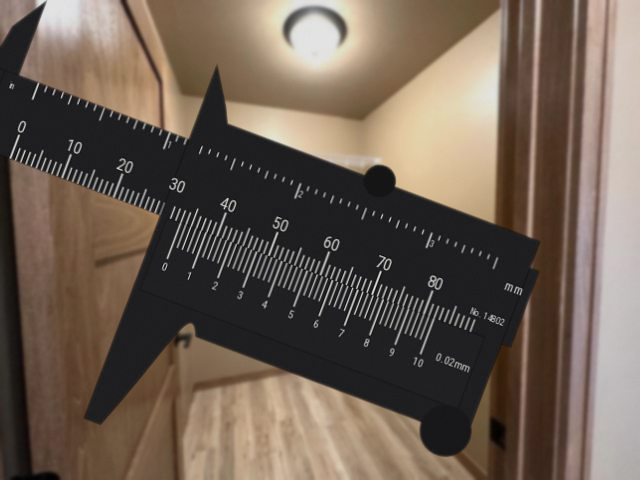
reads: 33.0
